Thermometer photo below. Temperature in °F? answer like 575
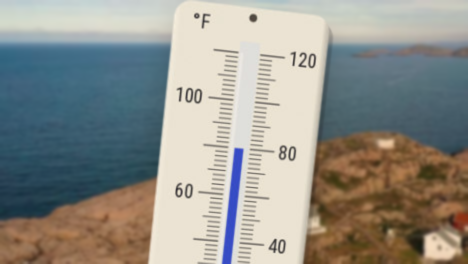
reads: 80
